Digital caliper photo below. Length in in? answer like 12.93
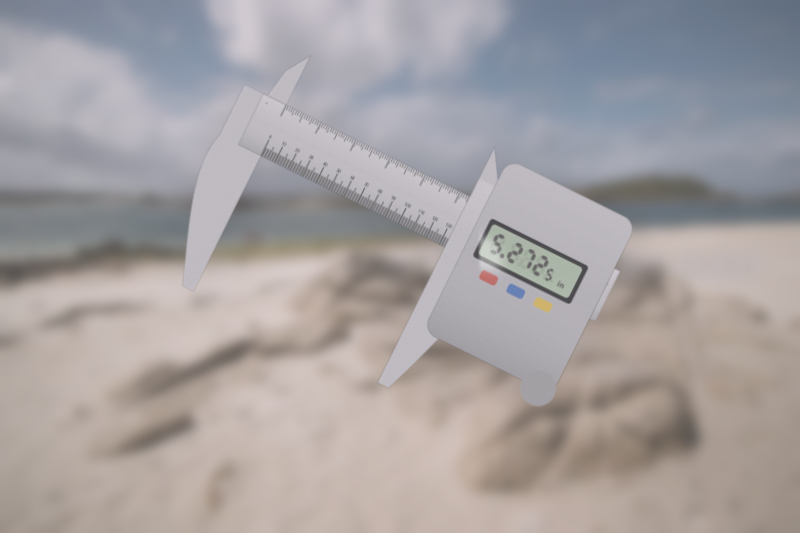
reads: 5.2725
